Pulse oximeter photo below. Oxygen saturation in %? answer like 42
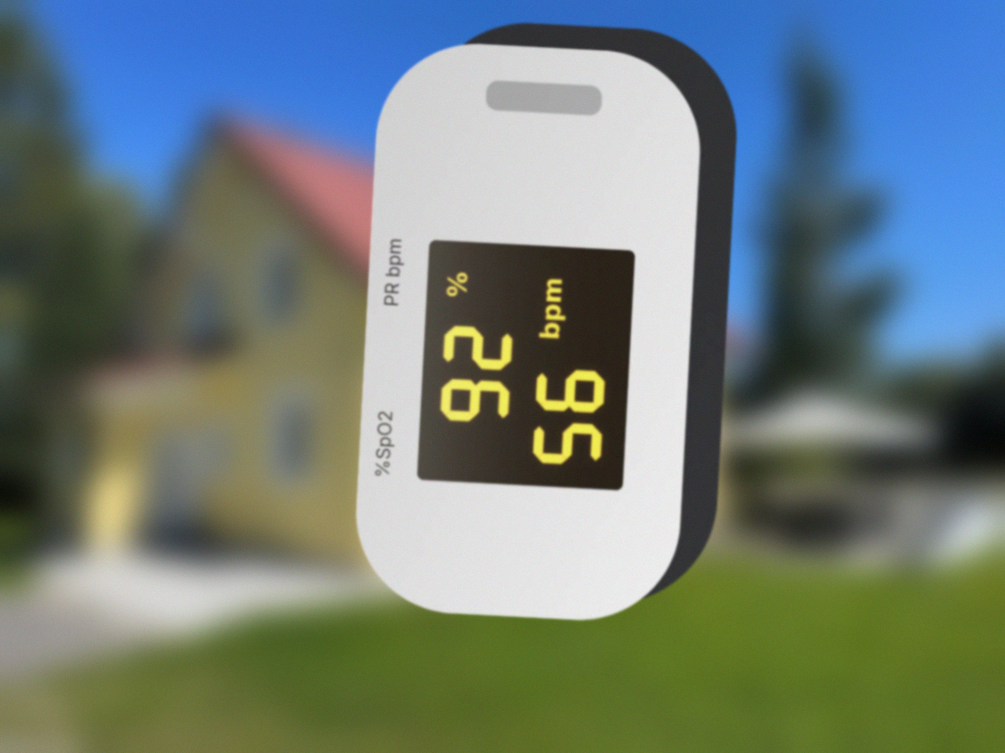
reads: 92
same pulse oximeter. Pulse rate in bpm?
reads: 56
